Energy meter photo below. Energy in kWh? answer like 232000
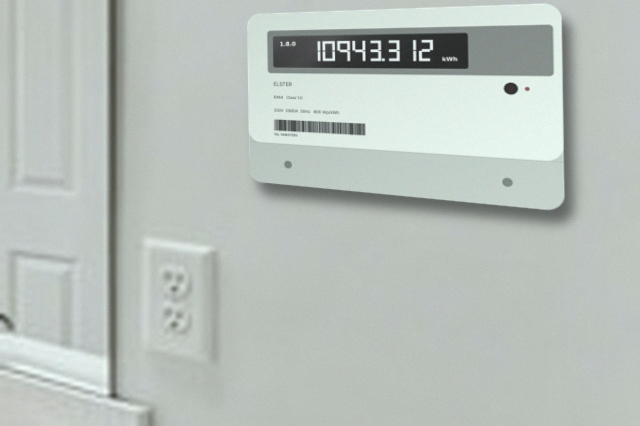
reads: 10943.312
